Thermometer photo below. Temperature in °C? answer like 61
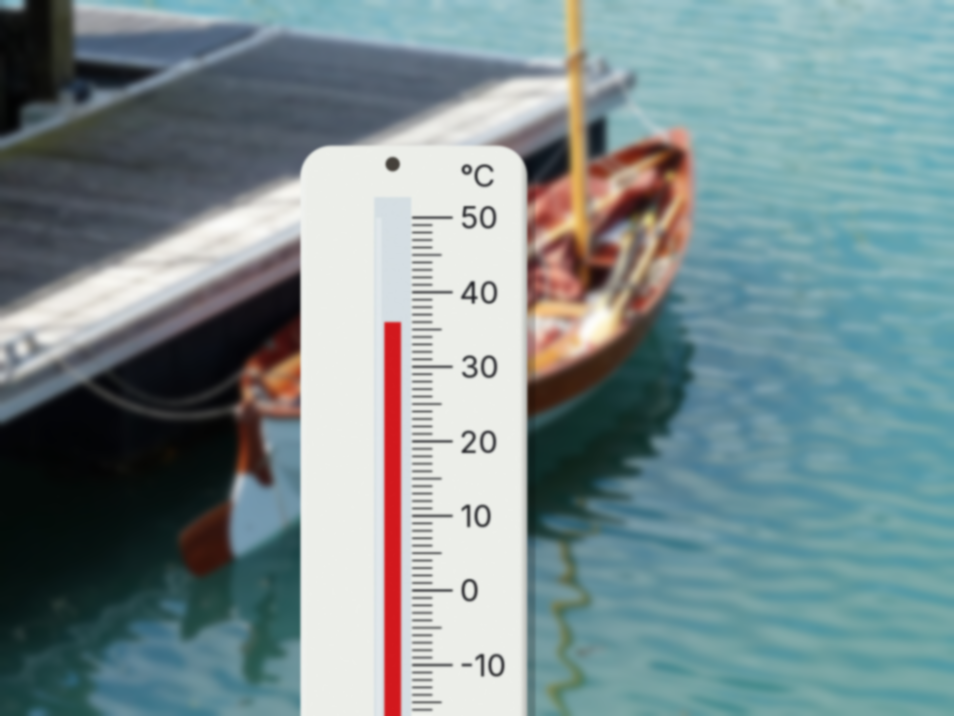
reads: 36
